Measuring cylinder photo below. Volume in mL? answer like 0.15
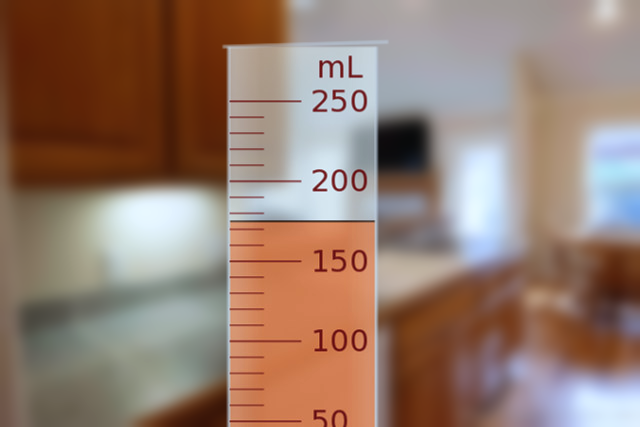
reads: 175
